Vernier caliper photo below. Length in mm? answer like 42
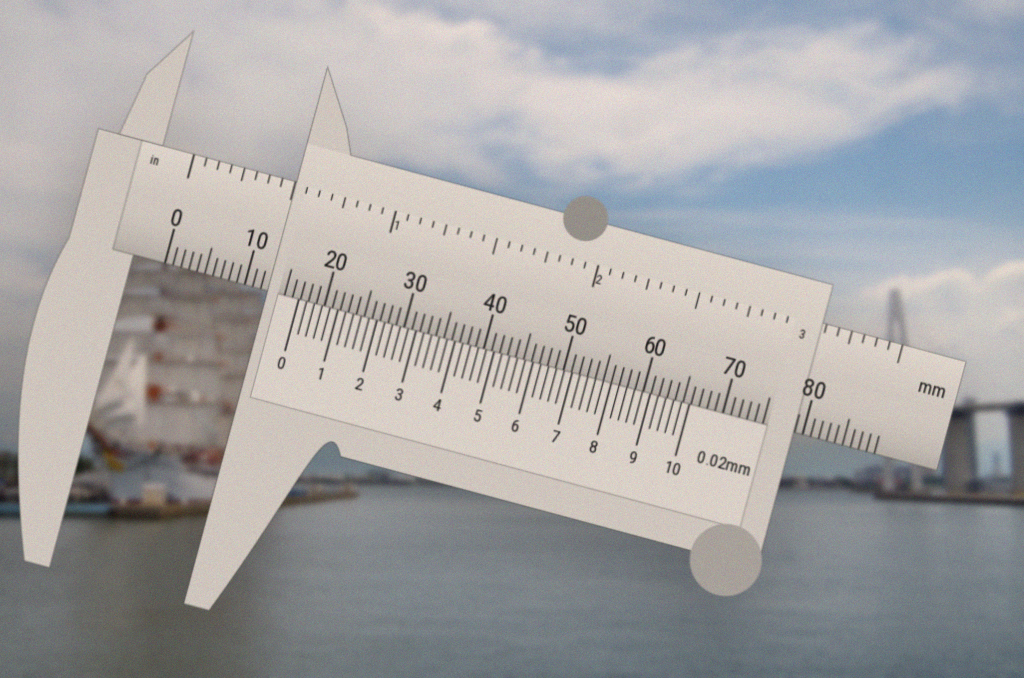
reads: 16.8
